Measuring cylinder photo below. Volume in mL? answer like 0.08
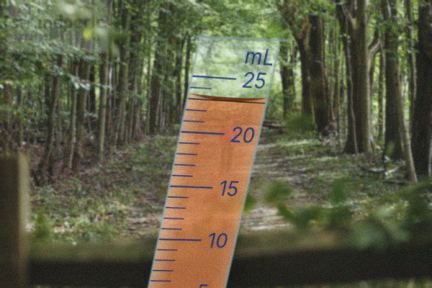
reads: 23
